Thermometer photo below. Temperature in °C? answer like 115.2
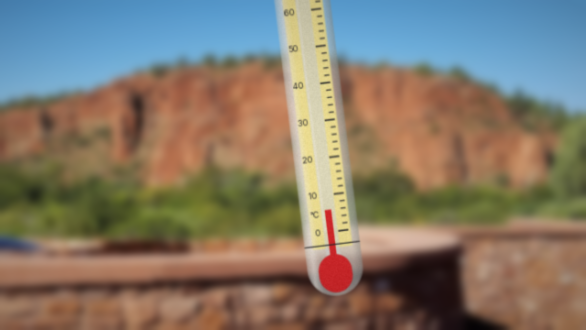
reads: 6
